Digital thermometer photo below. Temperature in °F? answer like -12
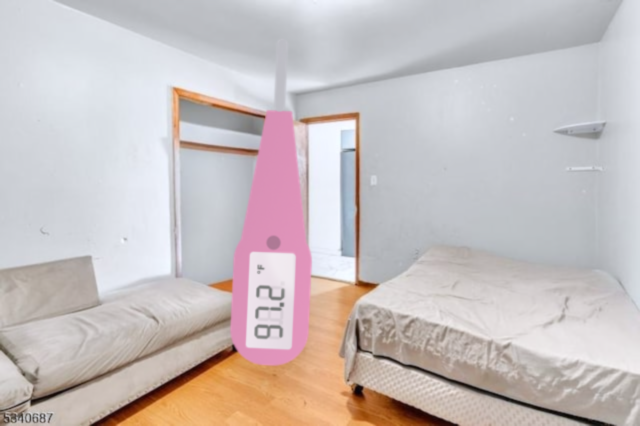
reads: 97.2
